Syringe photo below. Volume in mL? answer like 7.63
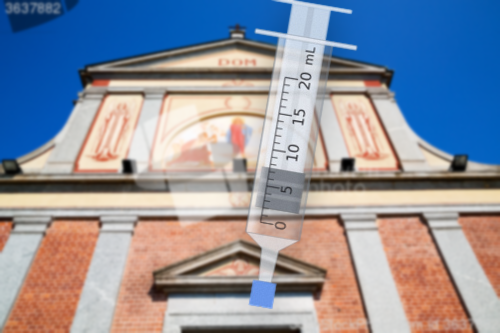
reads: 2
